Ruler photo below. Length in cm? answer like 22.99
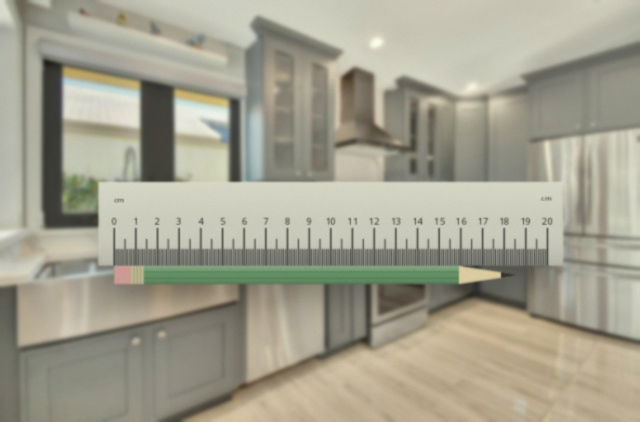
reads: 18.5
